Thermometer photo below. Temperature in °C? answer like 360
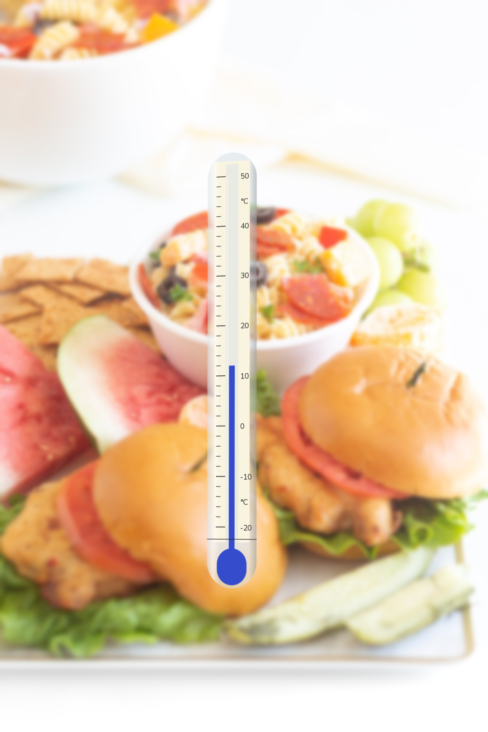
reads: 12
